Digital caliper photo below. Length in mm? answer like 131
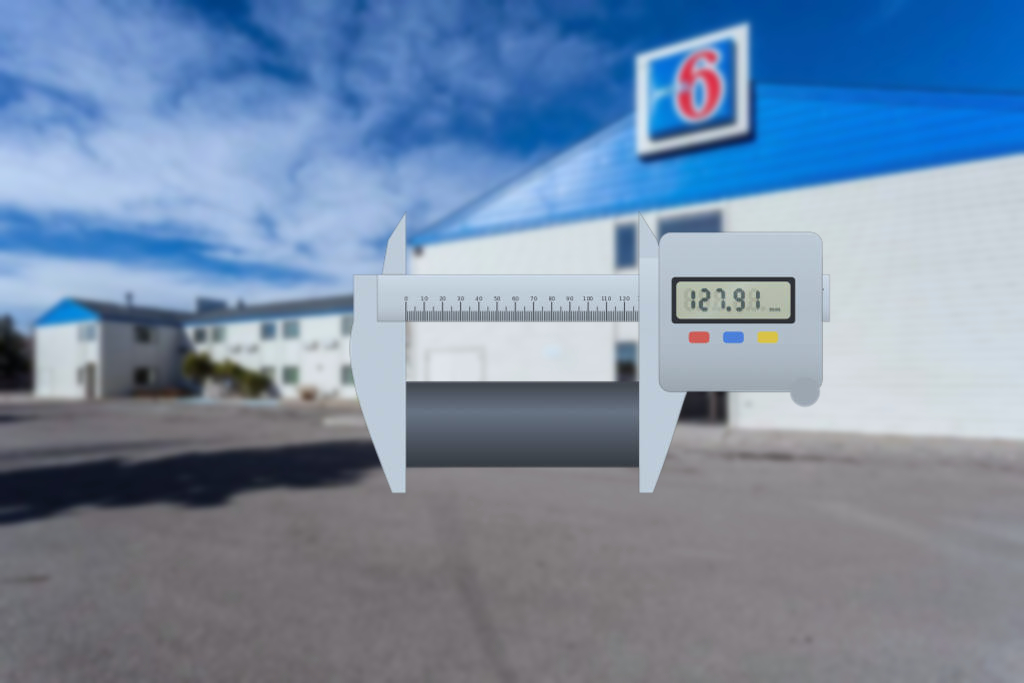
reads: 127.91
